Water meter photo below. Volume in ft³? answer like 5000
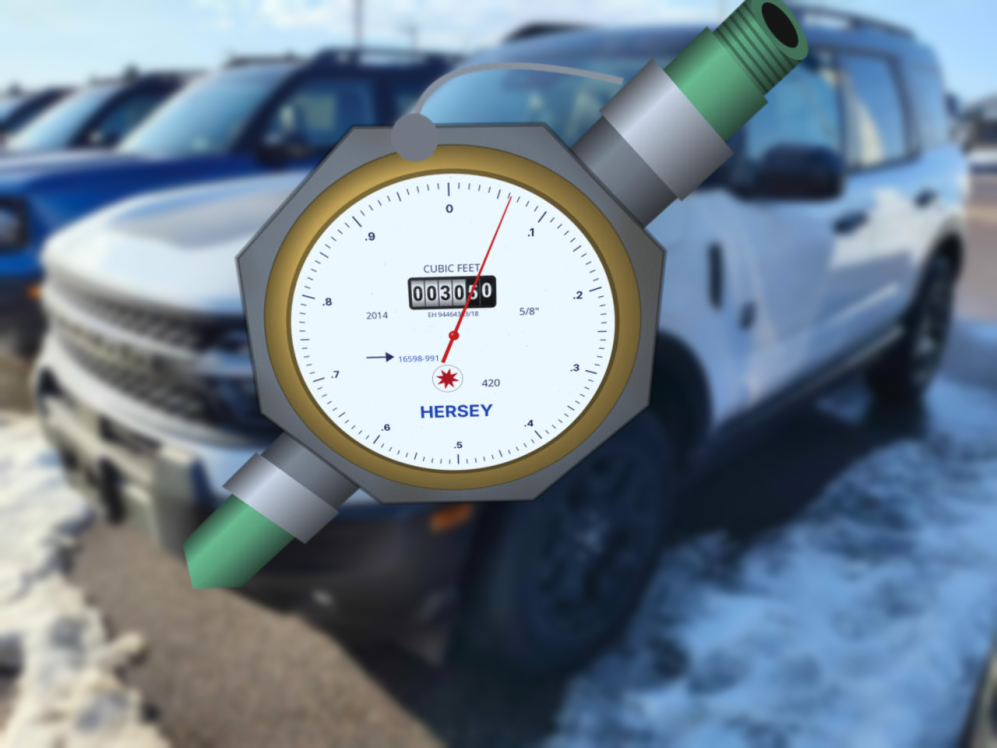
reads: 3050.06
